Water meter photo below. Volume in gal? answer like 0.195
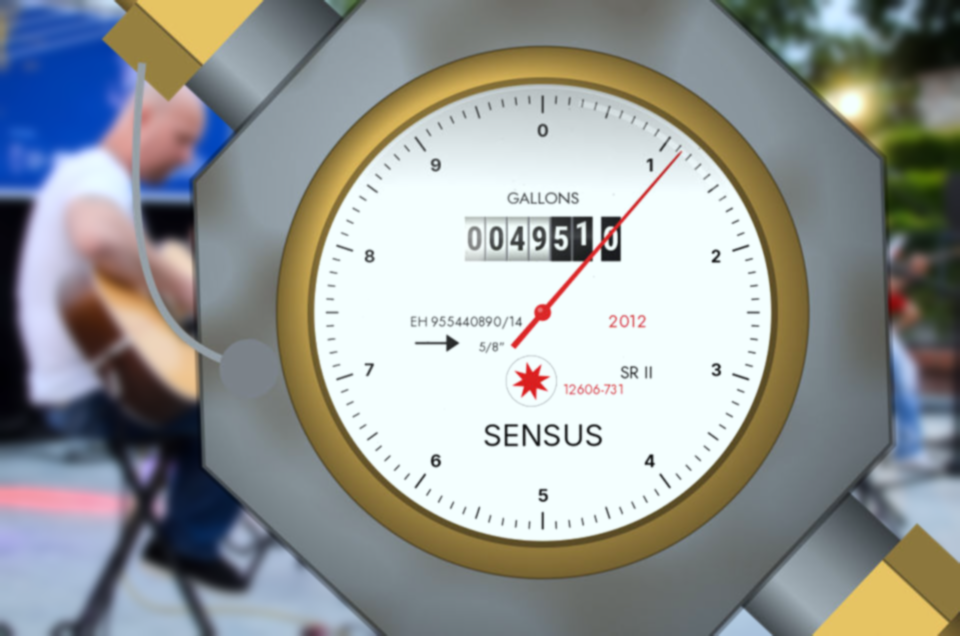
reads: 49511.1
